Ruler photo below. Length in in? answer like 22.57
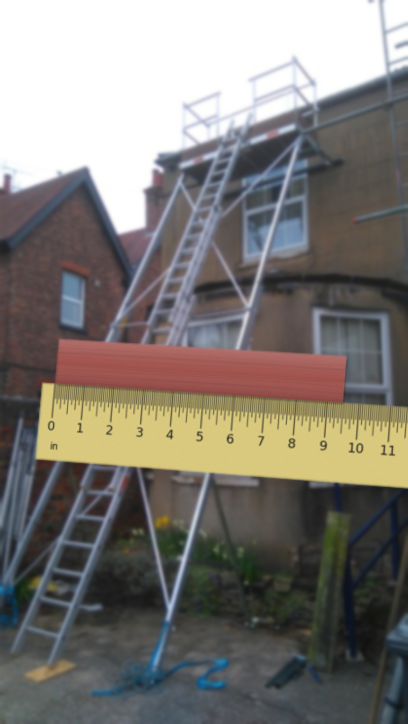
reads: 9.5
